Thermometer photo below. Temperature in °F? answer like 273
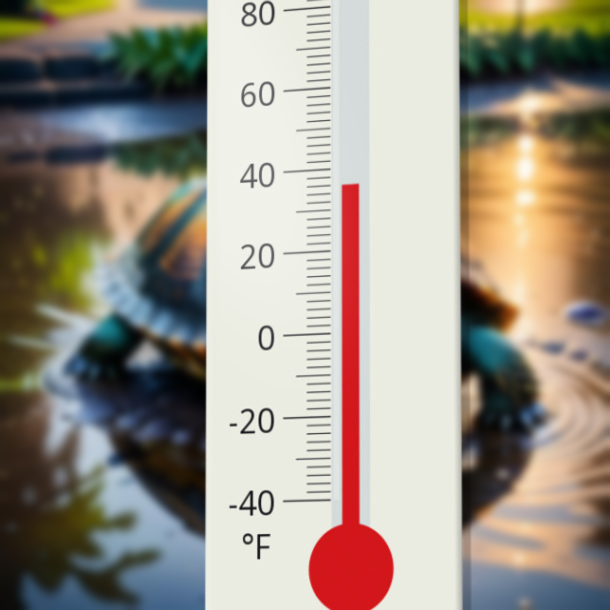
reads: 36
